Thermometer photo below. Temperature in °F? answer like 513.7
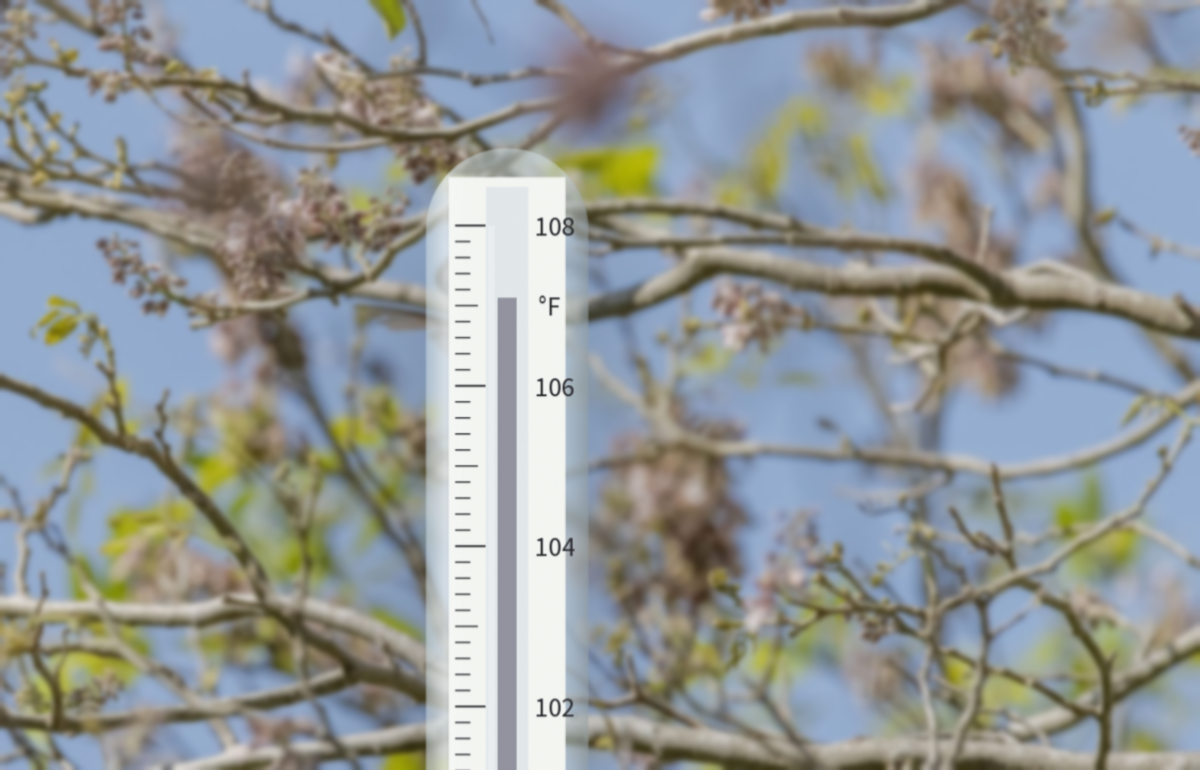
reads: 107.1
